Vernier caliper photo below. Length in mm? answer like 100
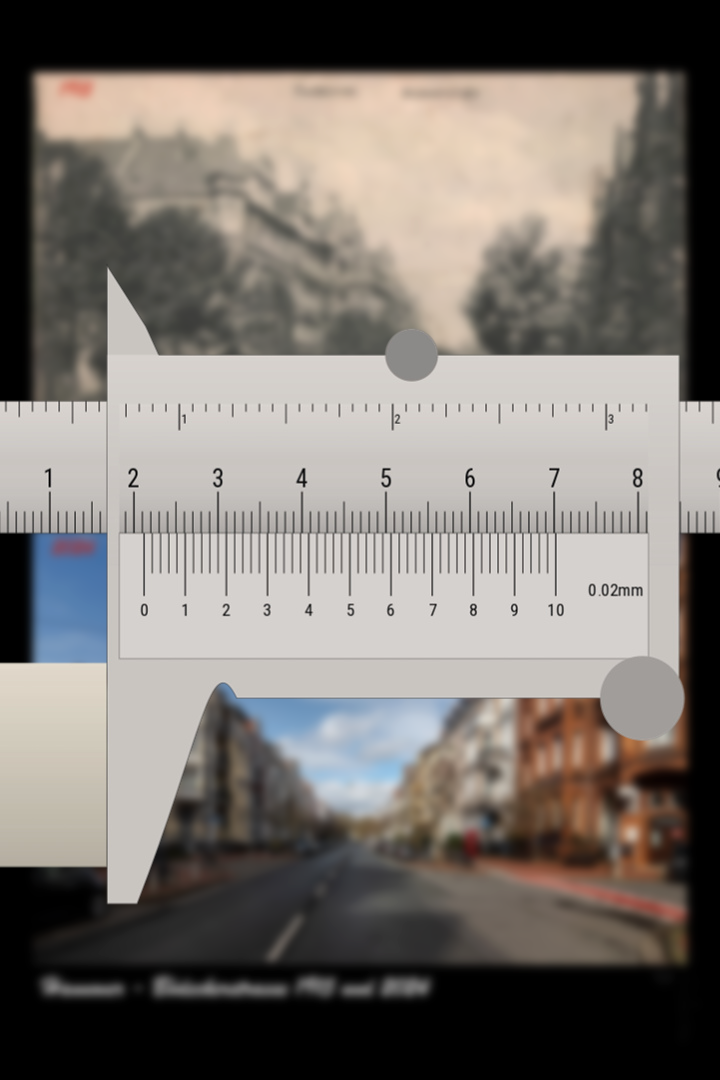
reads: 21.2
